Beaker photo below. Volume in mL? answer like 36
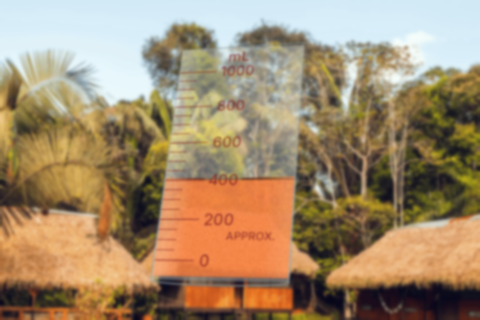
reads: 400
